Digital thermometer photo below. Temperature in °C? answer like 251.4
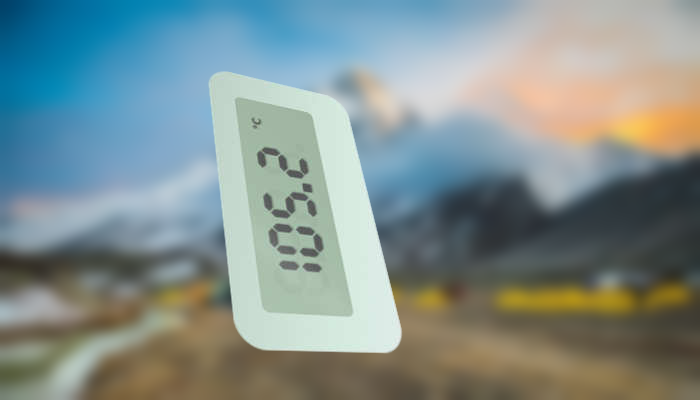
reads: 105.2
